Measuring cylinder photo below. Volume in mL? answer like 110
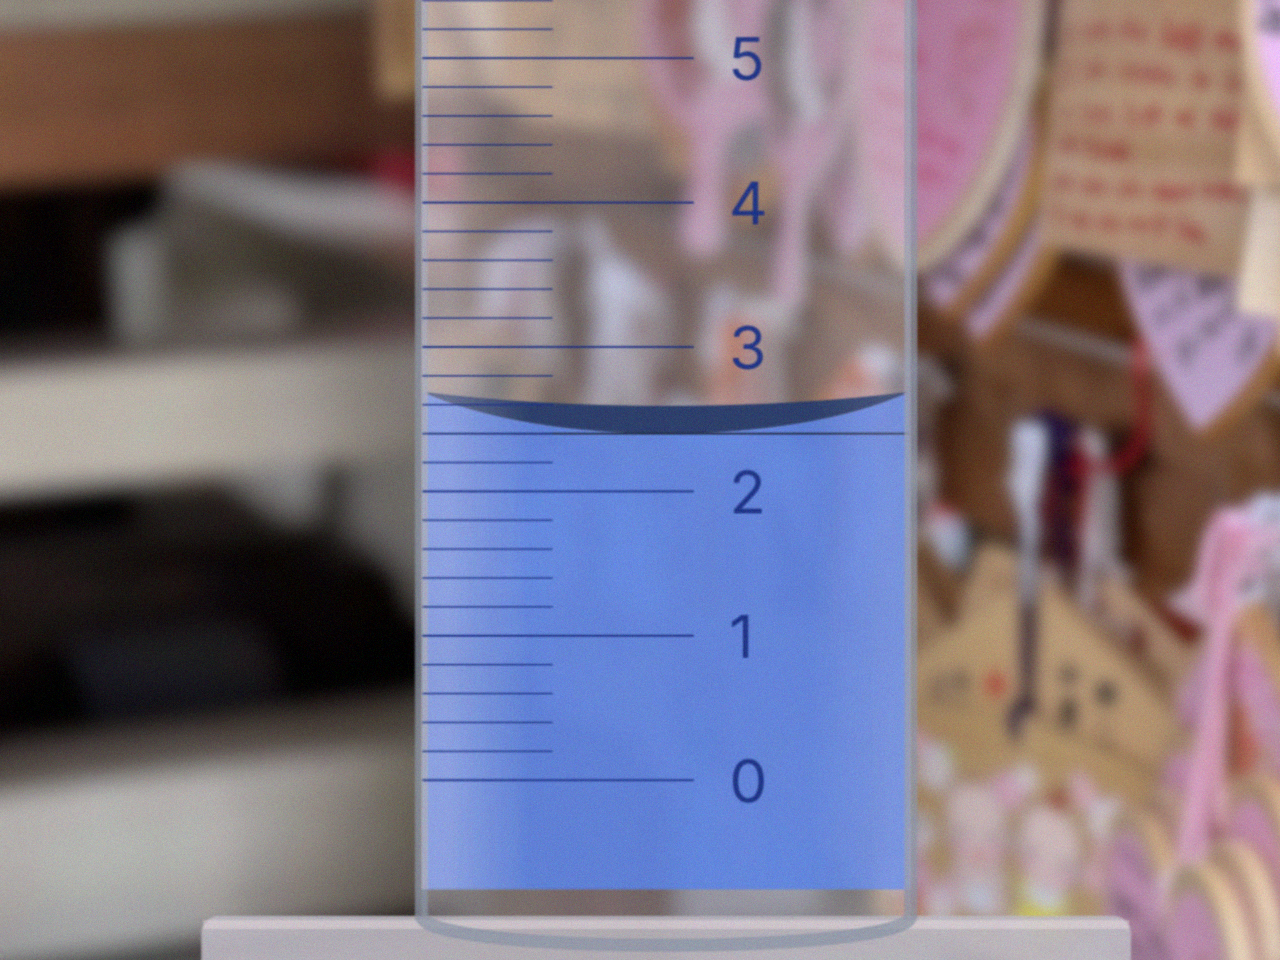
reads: 2.4
